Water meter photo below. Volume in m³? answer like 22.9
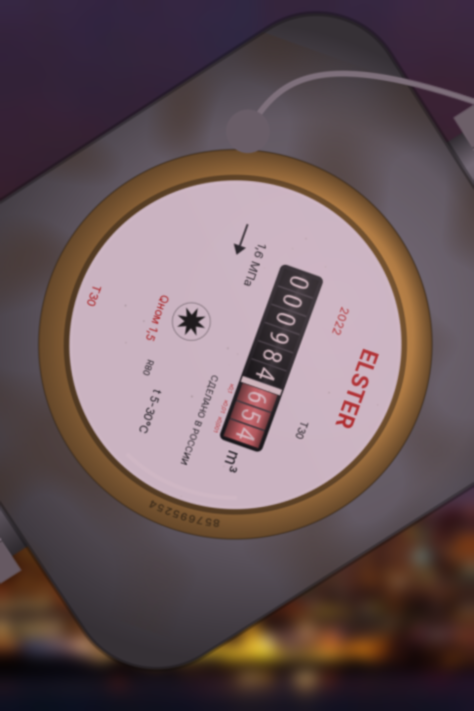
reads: 984.654
